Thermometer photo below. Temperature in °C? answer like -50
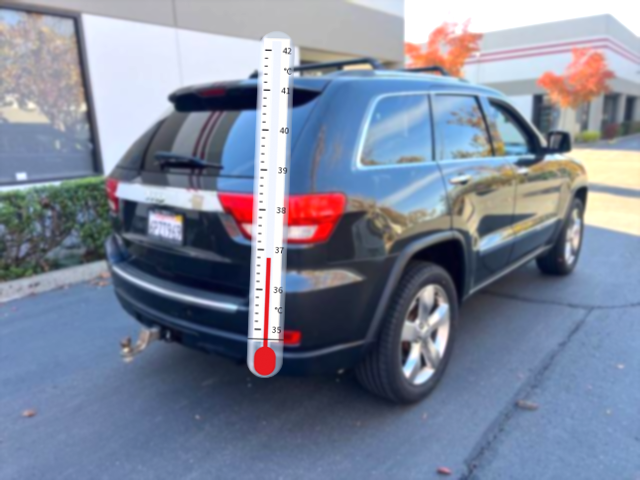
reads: 36.8
